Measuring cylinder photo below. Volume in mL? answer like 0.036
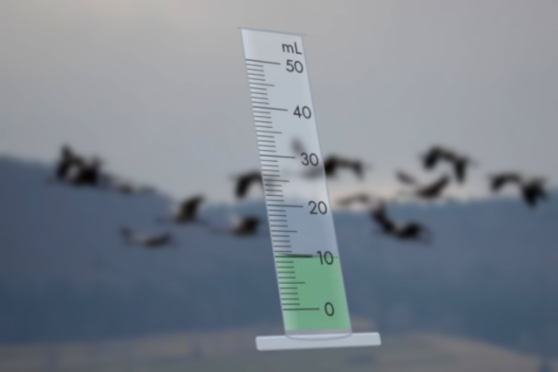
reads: 10
